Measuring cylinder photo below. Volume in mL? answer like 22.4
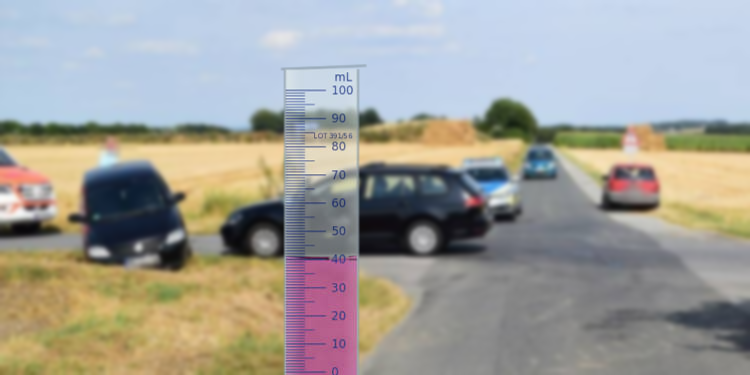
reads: 40
